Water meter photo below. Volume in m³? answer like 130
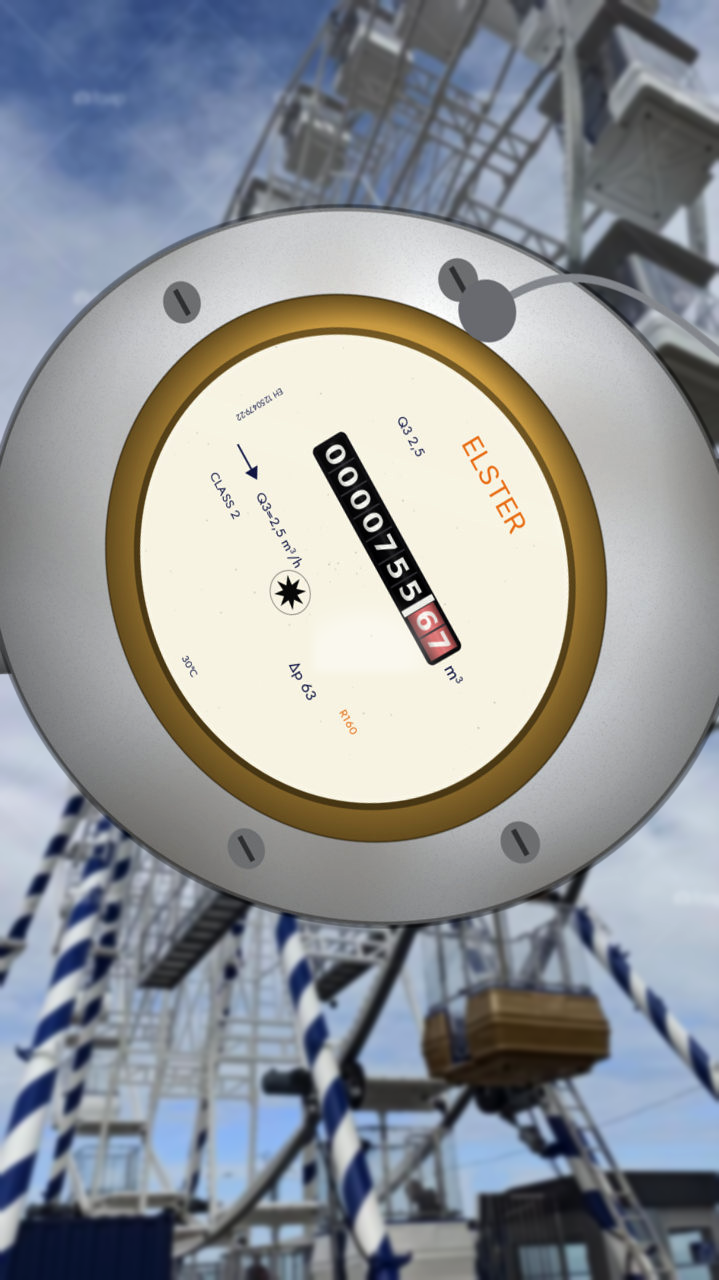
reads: 755.67
